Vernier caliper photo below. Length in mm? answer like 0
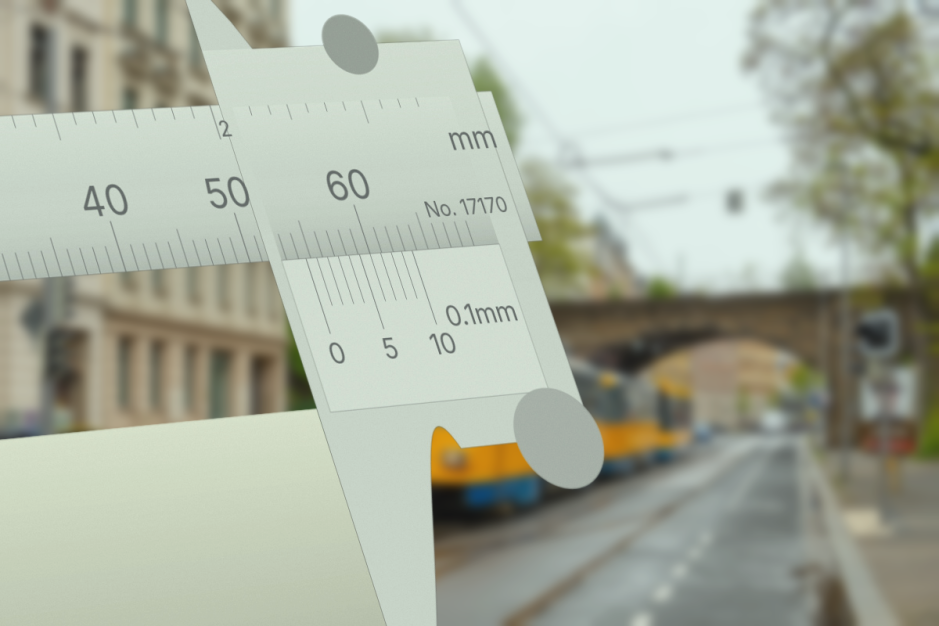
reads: 54.6
